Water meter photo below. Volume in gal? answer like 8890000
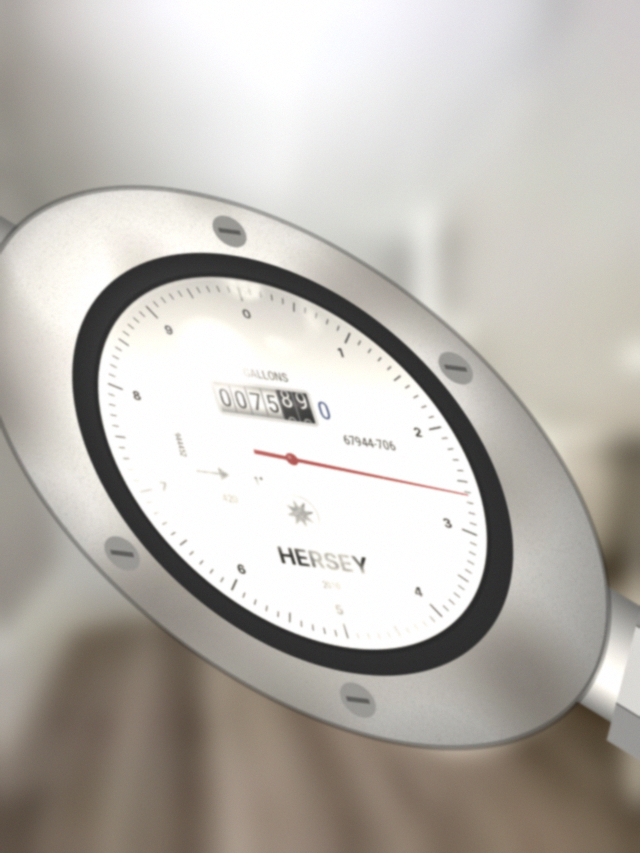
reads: 75892.6
